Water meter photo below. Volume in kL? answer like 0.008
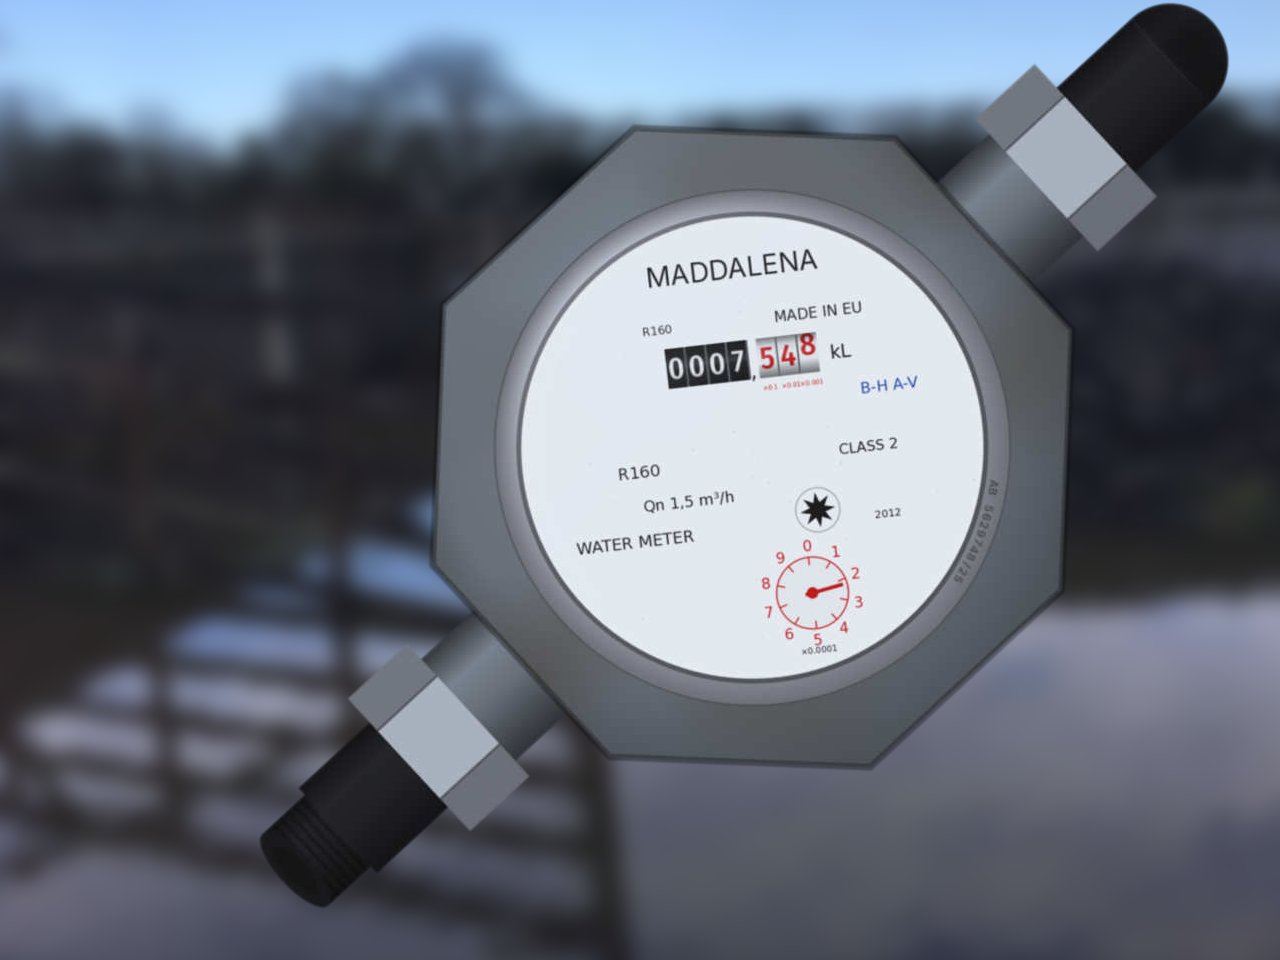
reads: 7.5482
